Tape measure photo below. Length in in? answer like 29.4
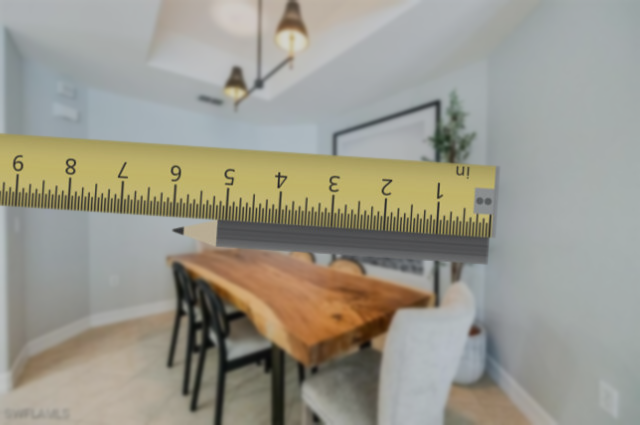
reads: 6
